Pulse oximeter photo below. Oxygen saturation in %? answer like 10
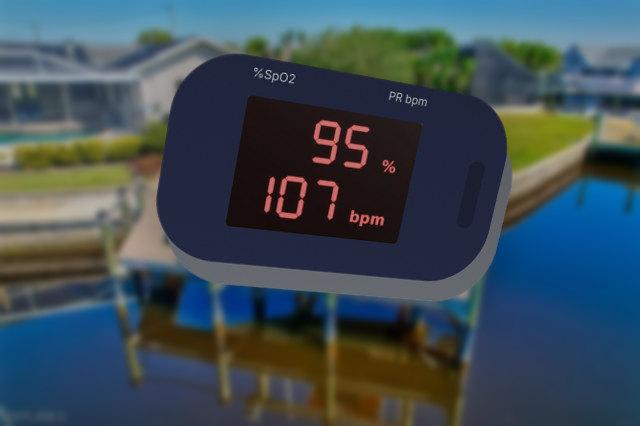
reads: 95
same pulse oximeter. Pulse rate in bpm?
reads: 107
